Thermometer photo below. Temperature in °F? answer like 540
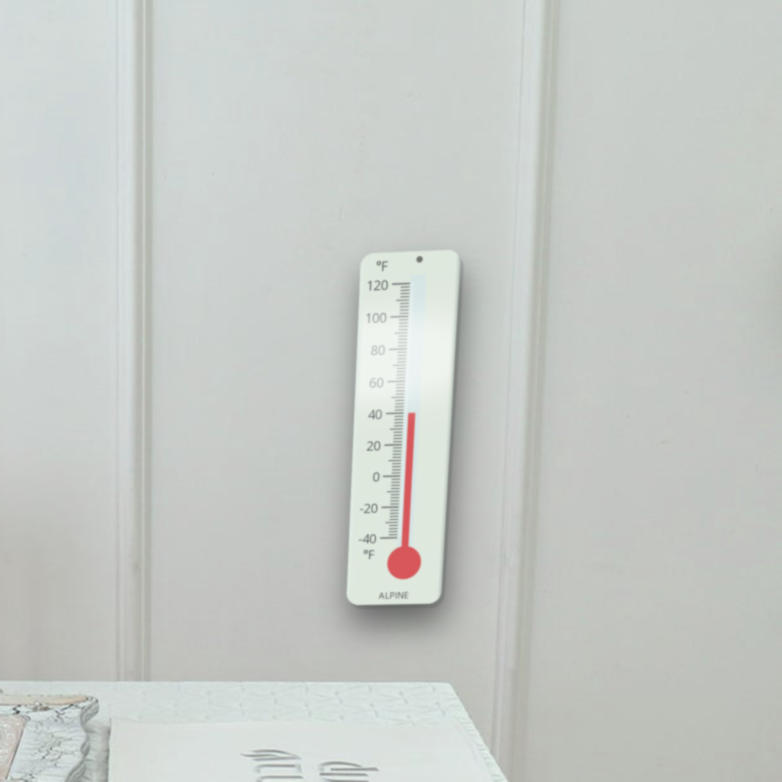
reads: 40
